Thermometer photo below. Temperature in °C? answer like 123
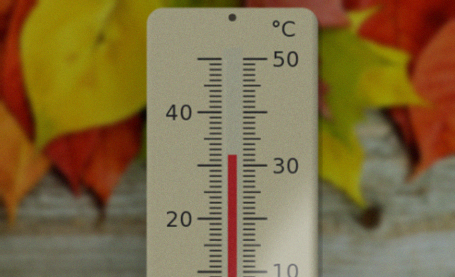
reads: 32
